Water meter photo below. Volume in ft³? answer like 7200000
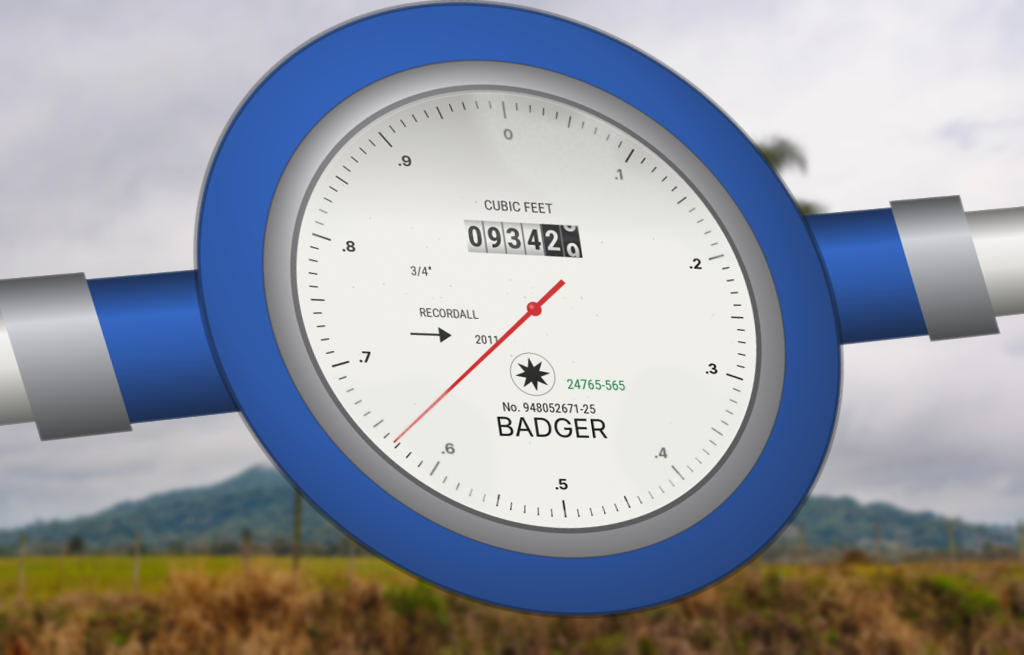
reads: 93428.63
